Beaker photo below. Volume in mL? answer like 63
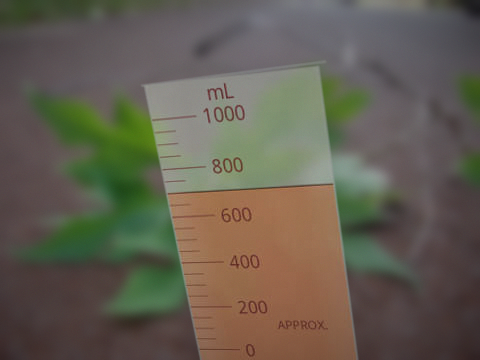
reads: 700
